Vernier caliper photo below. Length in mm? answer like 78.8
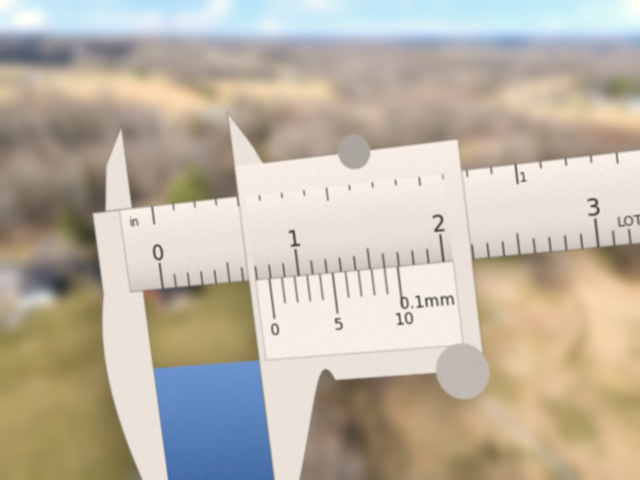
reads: 7.9
